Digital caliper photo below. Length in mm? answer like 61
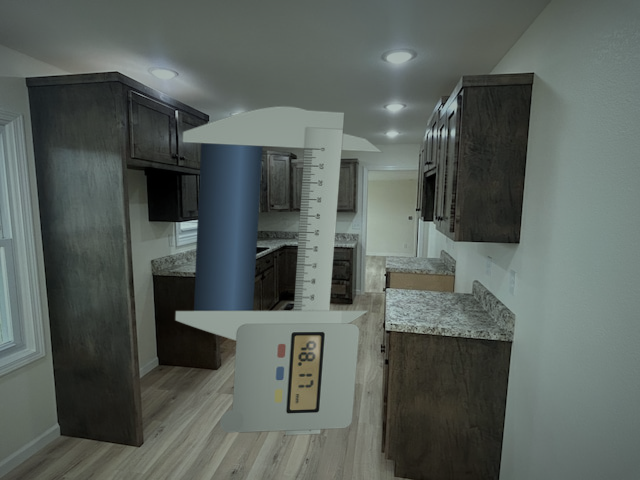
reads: 98.17
